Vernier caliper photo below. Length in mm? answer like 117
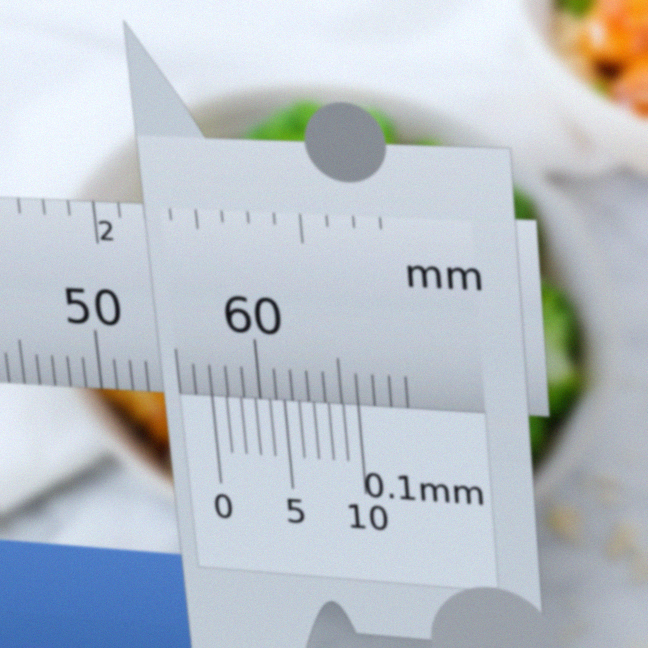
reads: 57.0
